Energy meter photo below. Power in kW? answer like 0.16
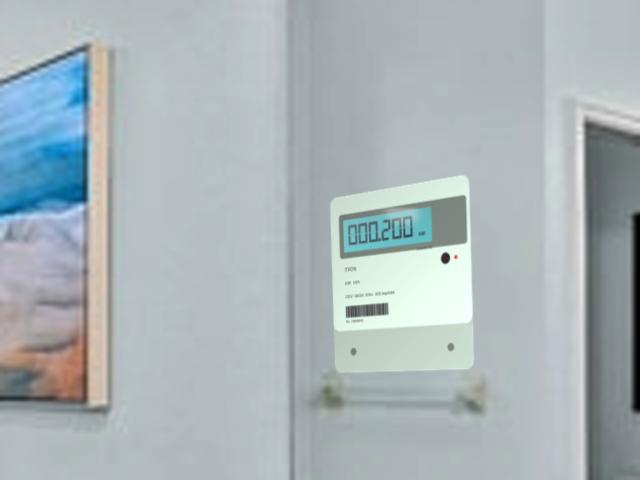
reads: 0.200
